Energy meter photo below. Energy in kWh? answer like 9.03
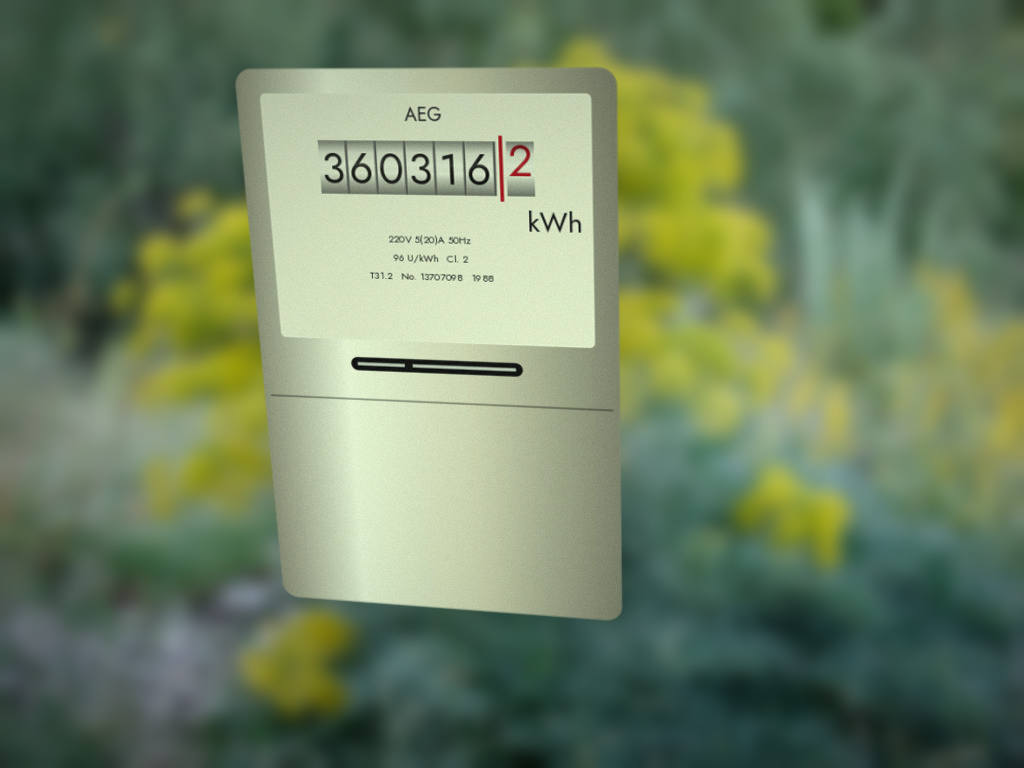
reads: 360316.2
